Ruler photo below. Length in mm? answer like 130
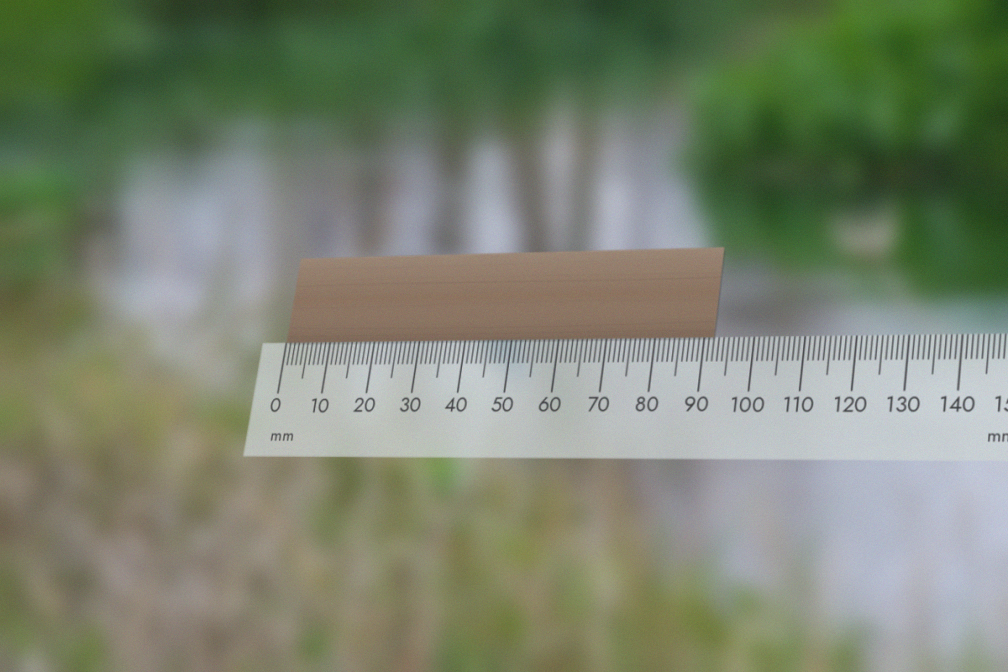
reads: 92
